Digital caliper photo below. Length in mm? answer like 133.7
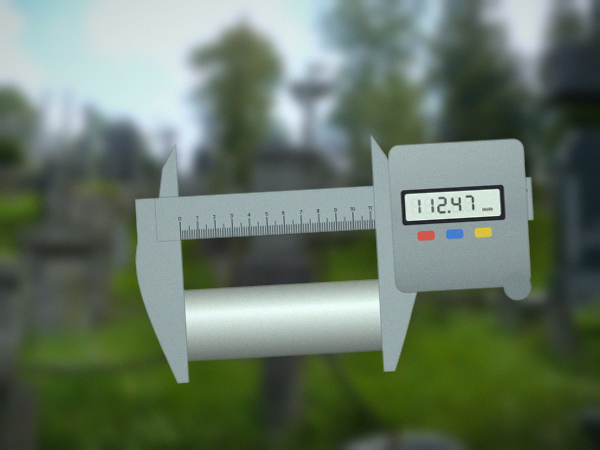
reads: 112.47
